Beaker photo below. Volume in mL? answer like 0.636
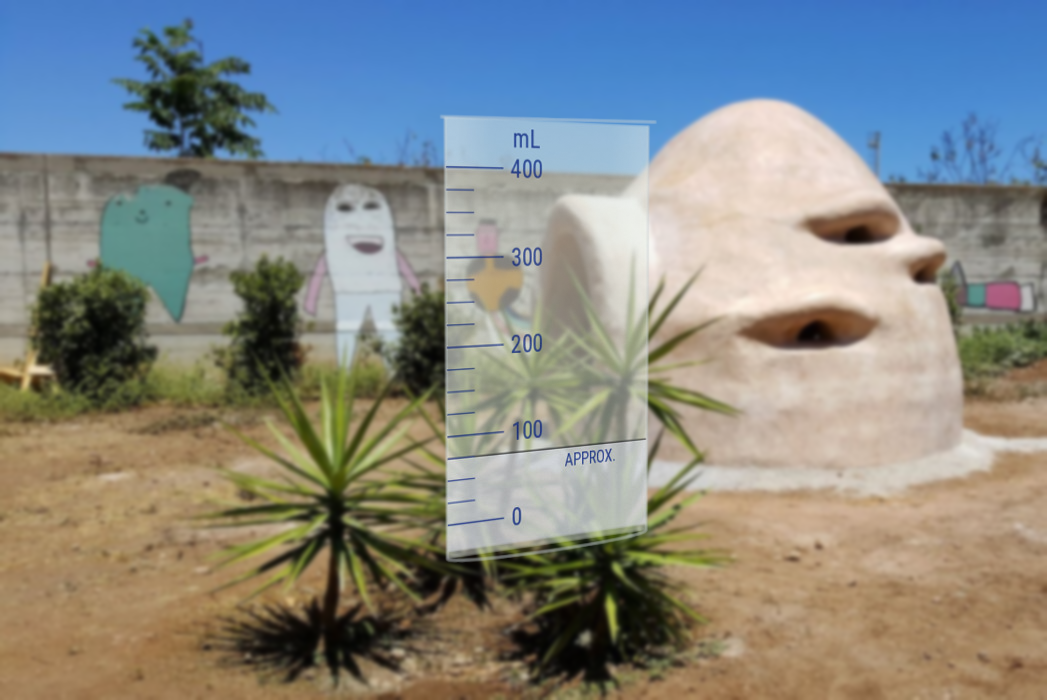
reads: 75
